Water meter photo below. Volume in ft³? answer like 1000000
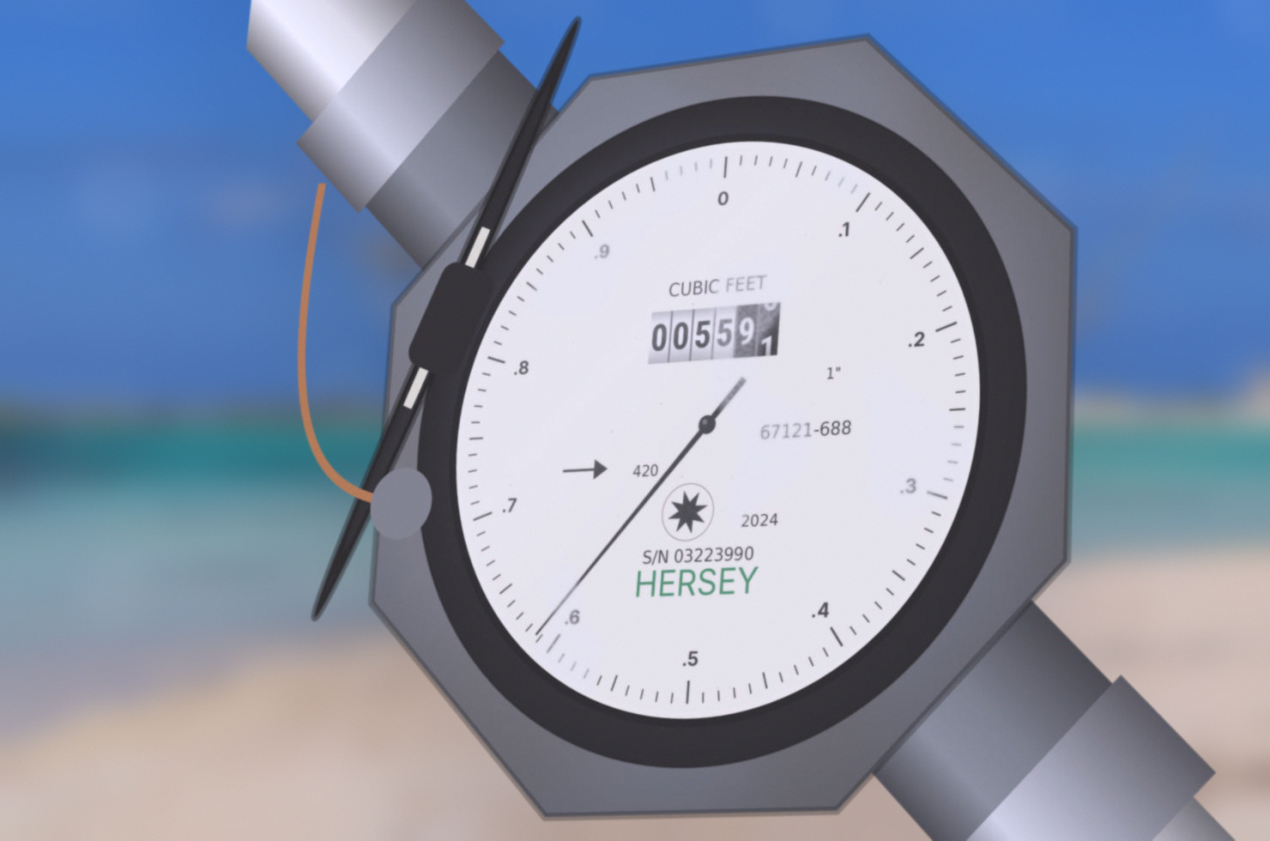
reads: 5590.61
